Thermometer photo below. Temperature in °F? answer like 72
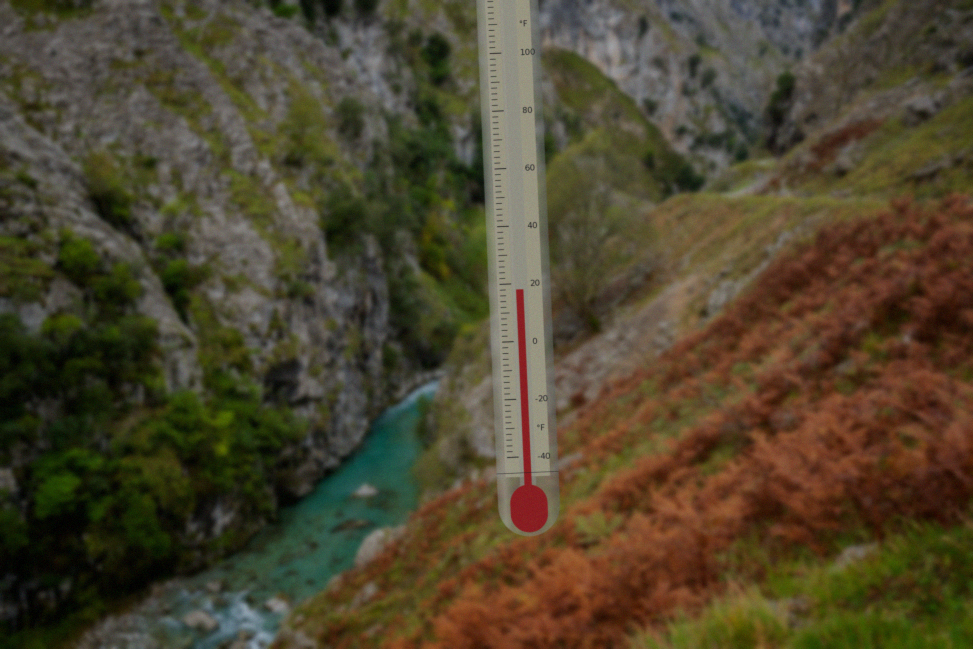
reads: 18
